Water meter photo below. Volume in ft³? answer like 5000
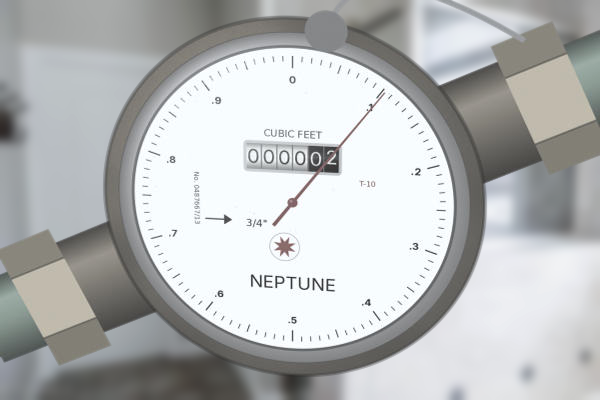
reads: 2.10
